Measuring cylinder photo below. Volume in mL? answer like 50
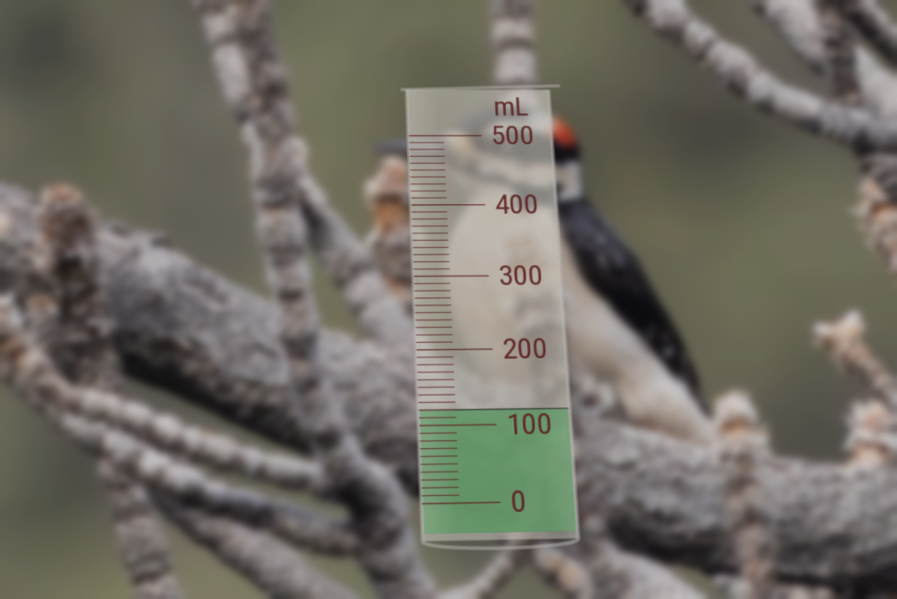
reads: 120
